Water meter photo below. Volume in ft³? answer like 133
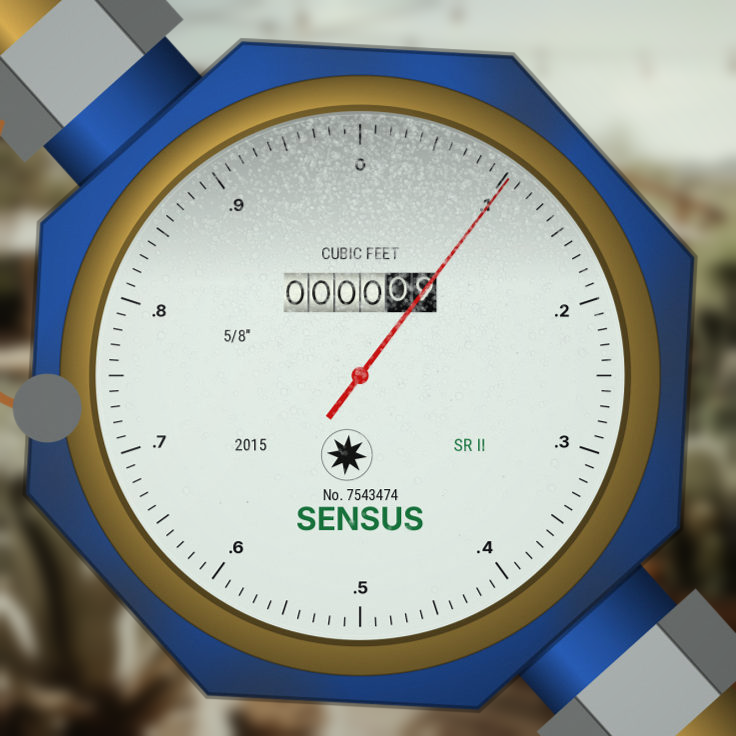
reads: 9.10
